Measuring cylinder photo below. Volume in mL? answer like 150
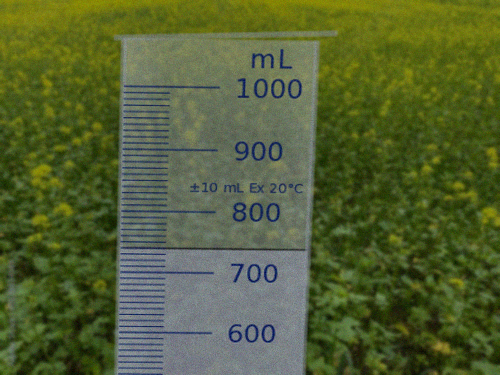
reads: 740
